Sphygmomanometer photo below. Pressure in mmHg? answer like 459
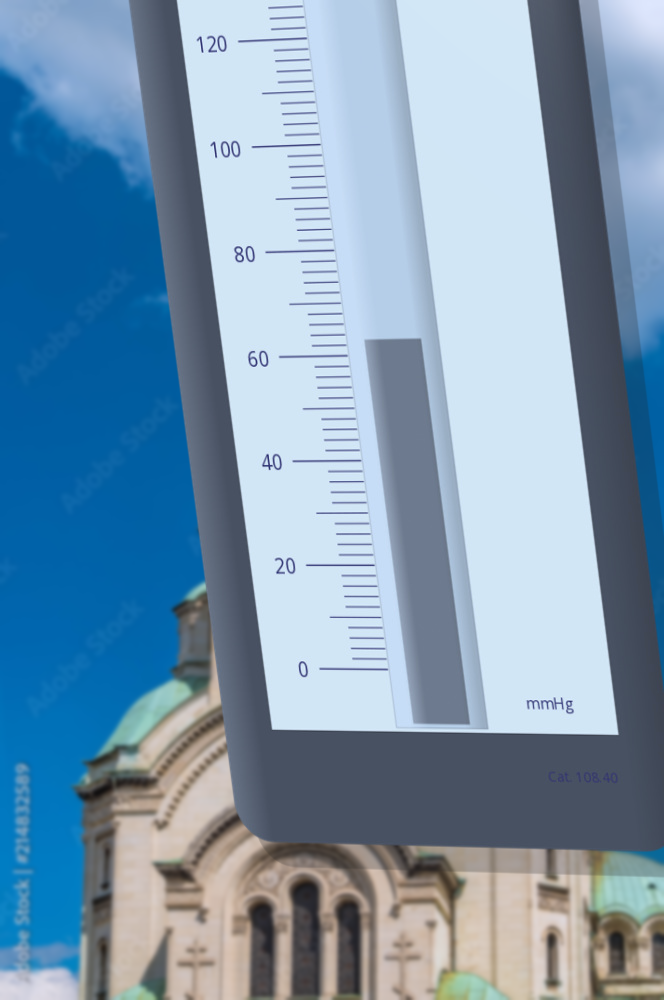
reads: 63
